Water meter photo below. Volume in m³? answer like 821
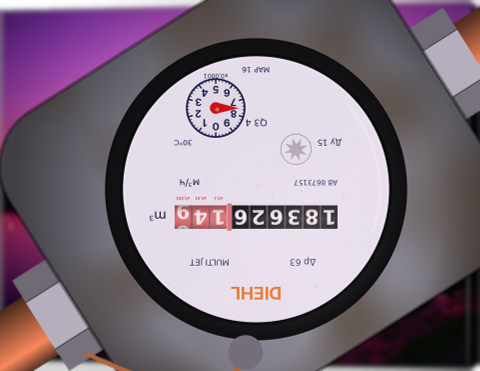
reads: 183626.1487
